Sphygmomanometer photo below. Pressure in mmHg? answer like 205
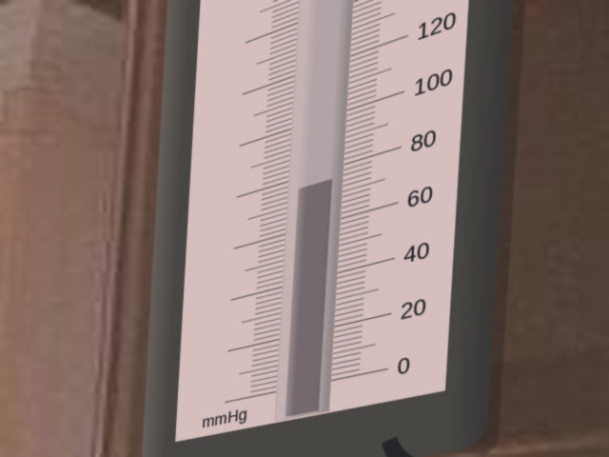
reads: 76
